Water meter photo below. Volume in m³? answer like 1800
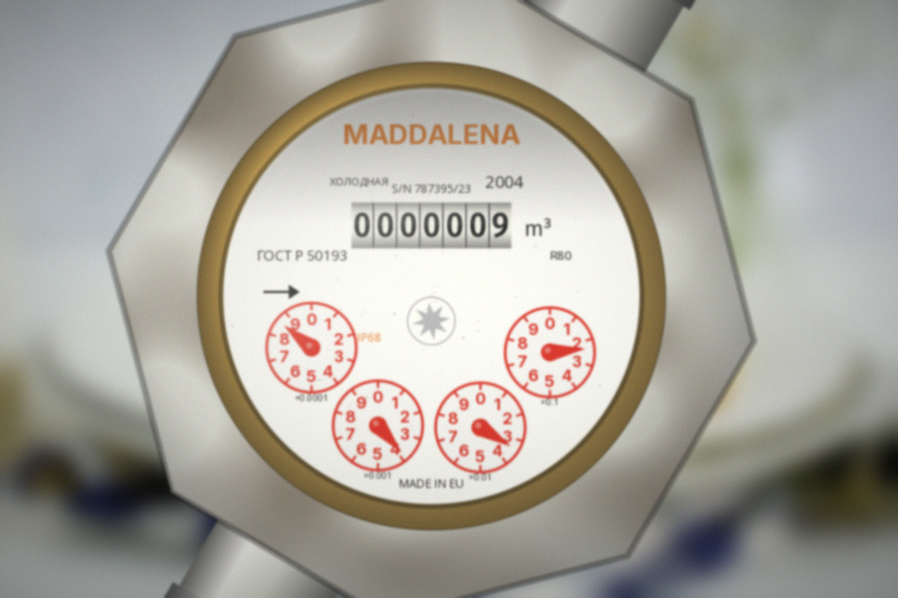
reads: 9.2338
